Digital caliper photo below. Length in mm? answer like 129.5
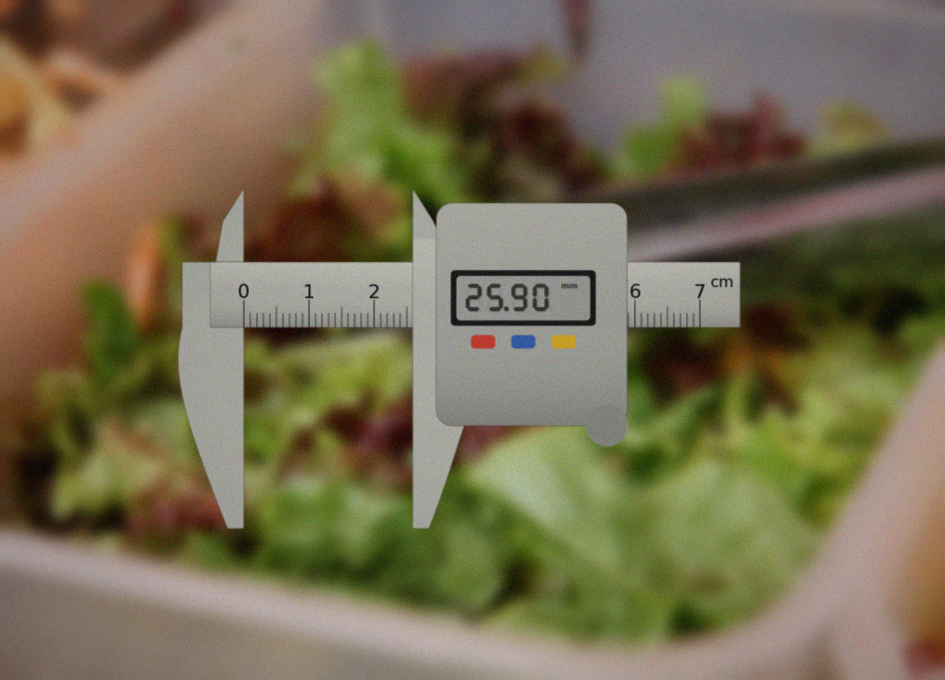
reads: 25.90
